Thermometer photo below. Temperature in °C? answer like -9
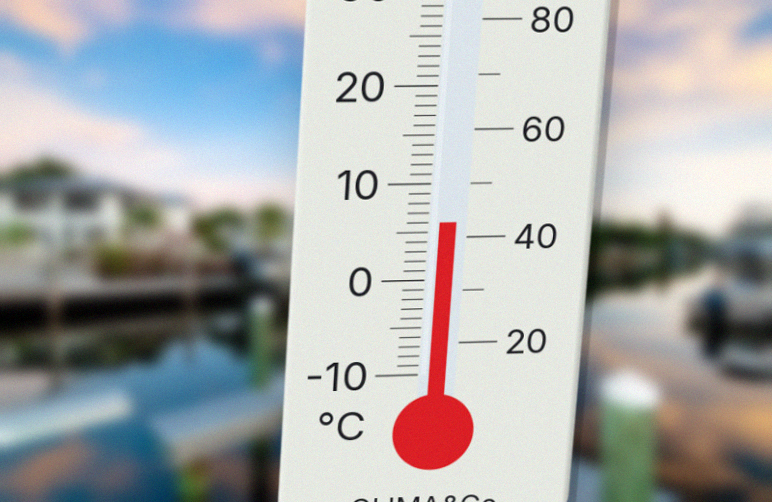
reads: 6
